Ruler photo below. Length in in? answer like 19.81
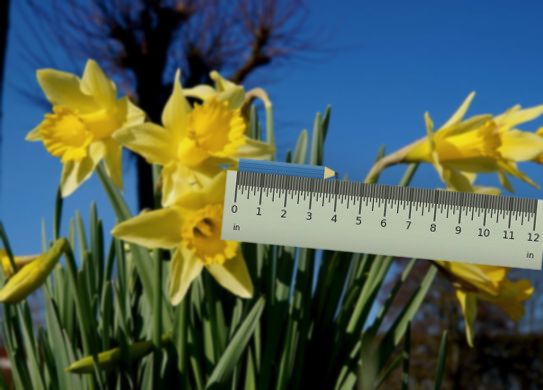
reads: 4
